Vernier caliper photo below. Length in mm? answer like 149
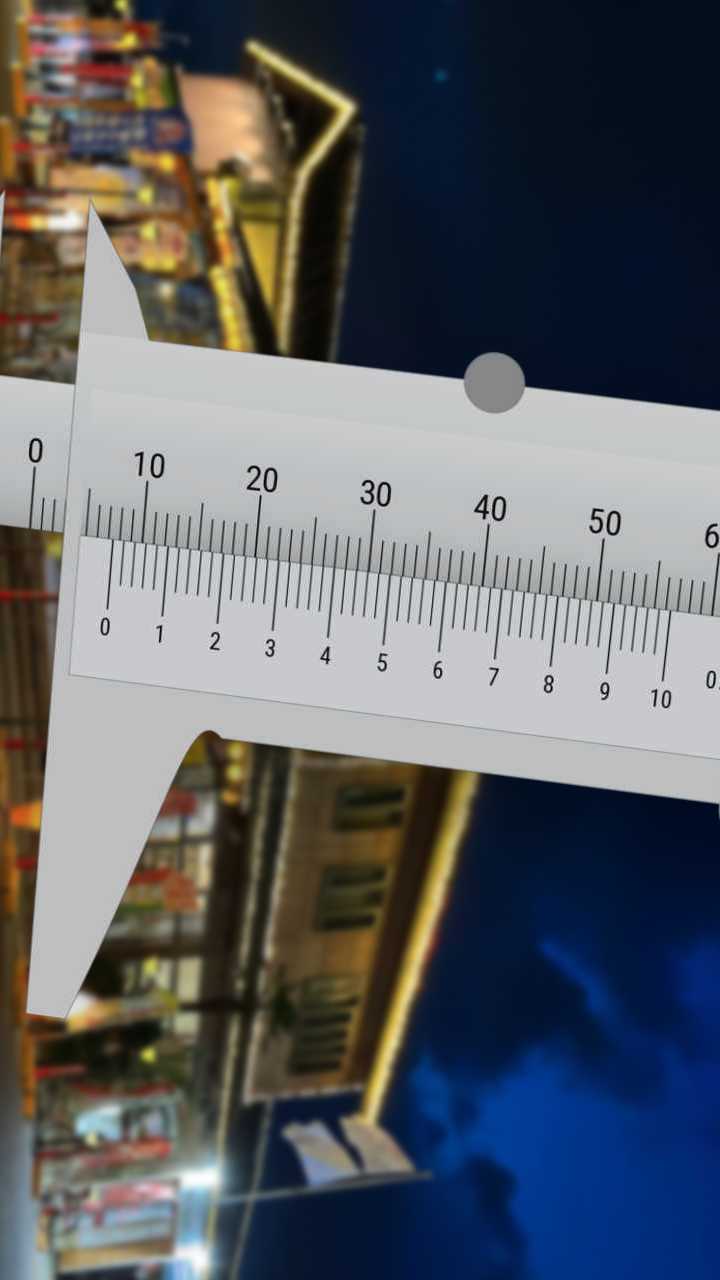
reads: 7.4
